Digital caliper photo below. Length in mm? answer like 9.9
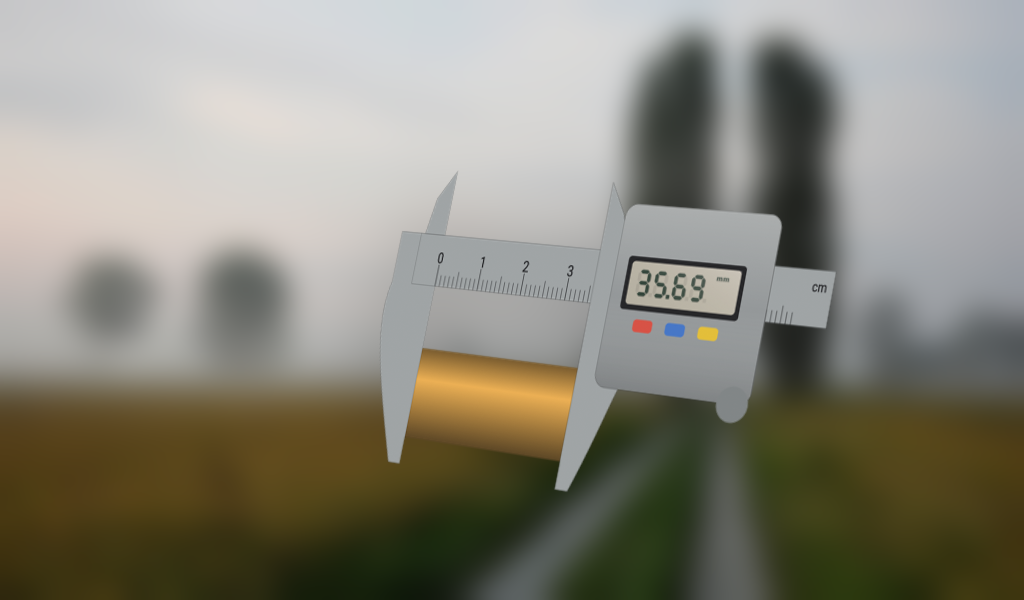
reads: 35.69
